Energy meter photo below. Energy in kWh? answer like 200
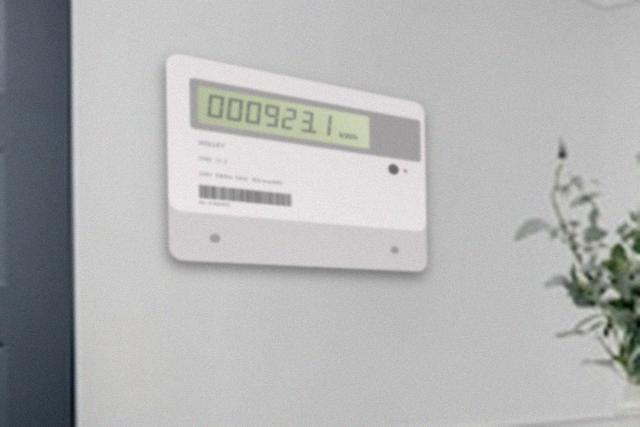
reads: 923.1
